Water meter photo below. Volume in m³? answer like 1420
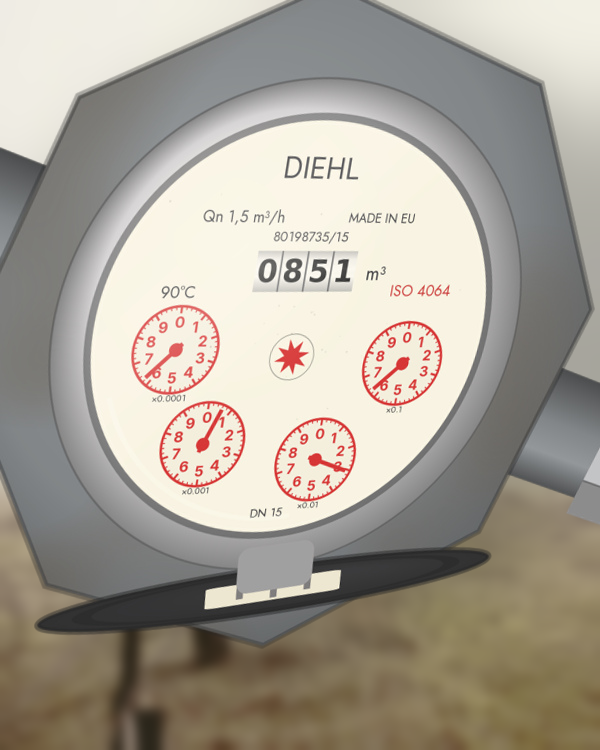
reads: 851.6306
